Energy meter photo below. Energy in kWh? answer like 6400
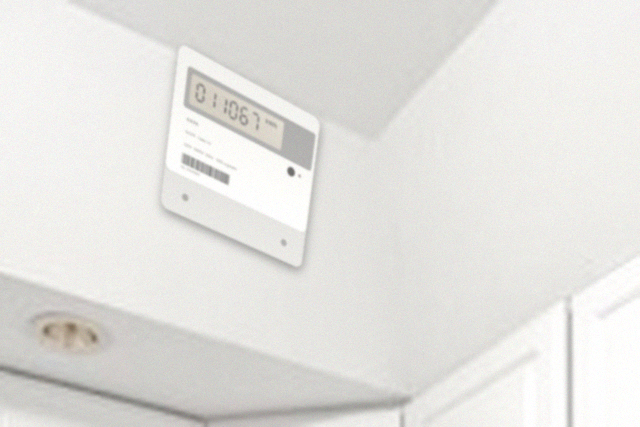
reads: 11067
